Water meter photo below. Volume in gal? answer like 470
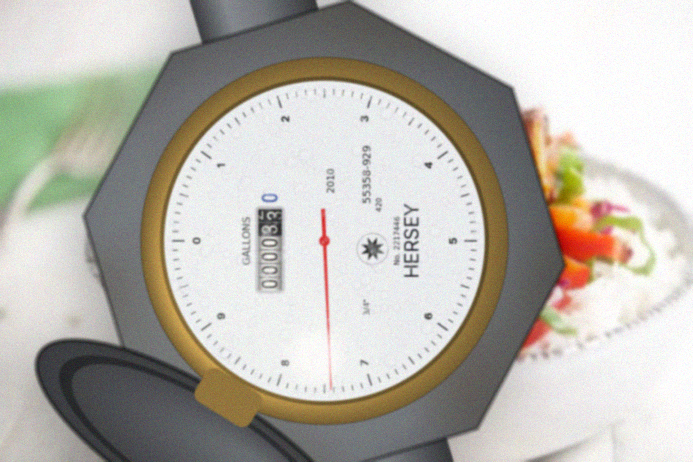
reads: 327.4
